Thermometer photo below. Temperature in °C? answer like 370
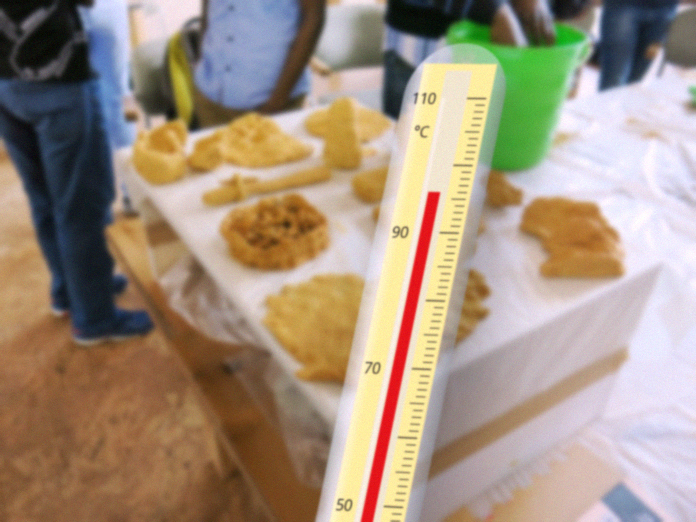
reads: 96
